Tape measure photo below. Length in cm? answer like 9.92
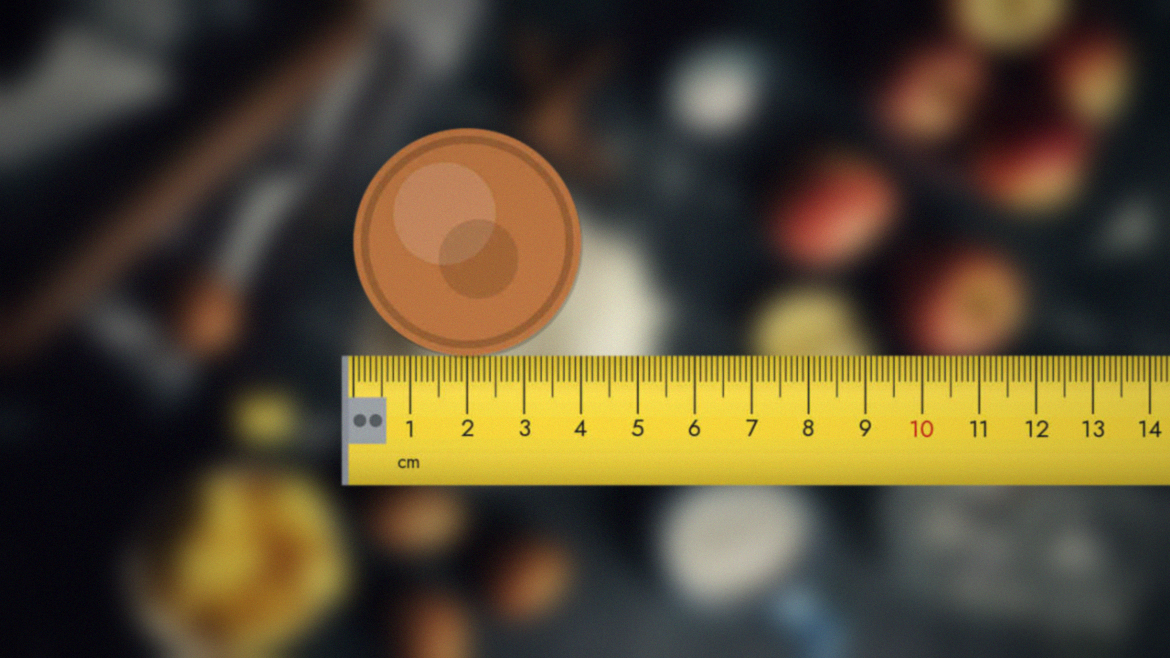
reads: 4
